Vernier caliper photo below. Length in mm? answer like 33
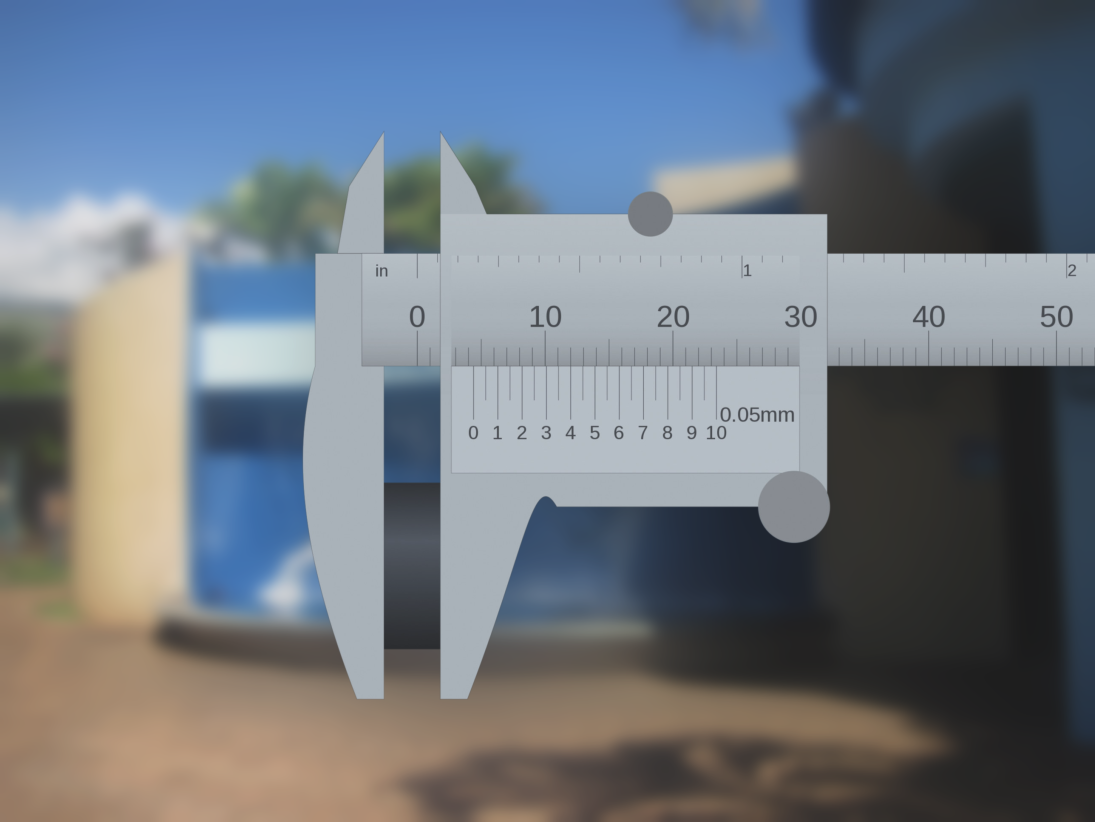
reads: 4.4
